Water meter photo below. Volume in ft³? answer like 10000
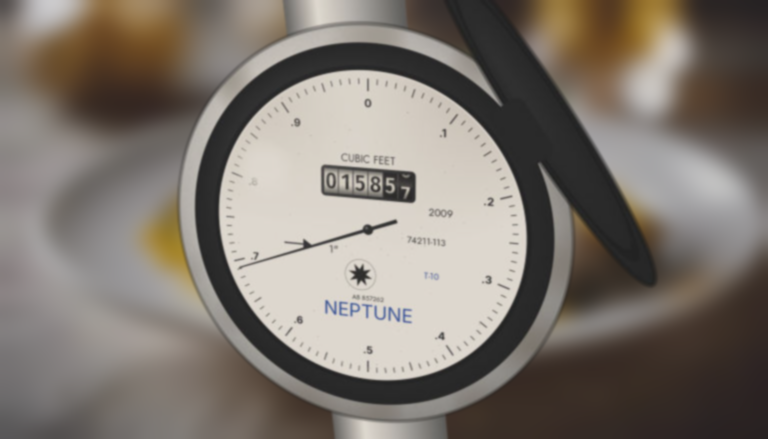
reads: 15856.69
